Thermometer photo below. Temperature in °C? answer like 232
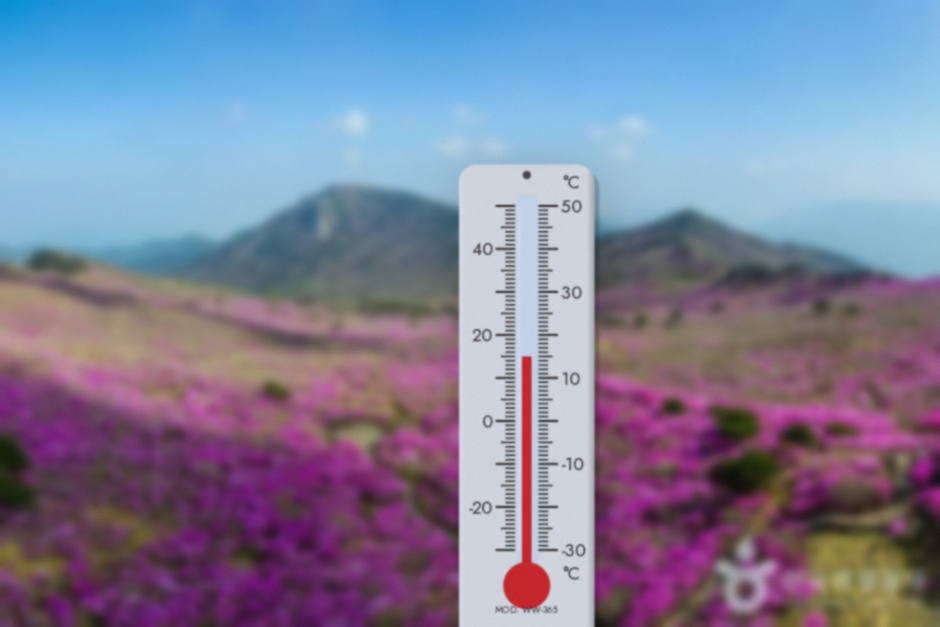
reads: 15
